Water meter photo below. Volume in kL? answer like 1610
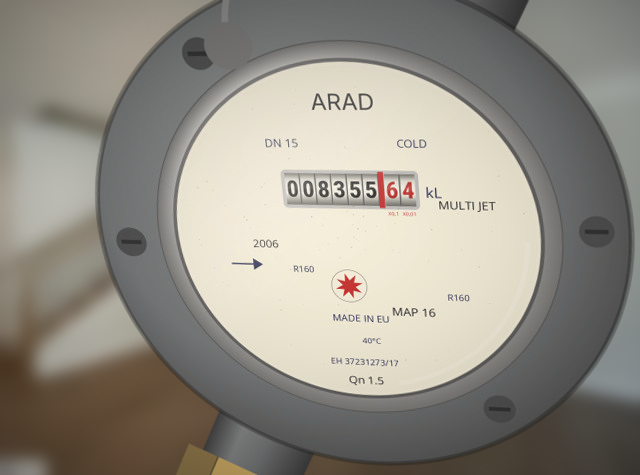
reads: 8355.64
